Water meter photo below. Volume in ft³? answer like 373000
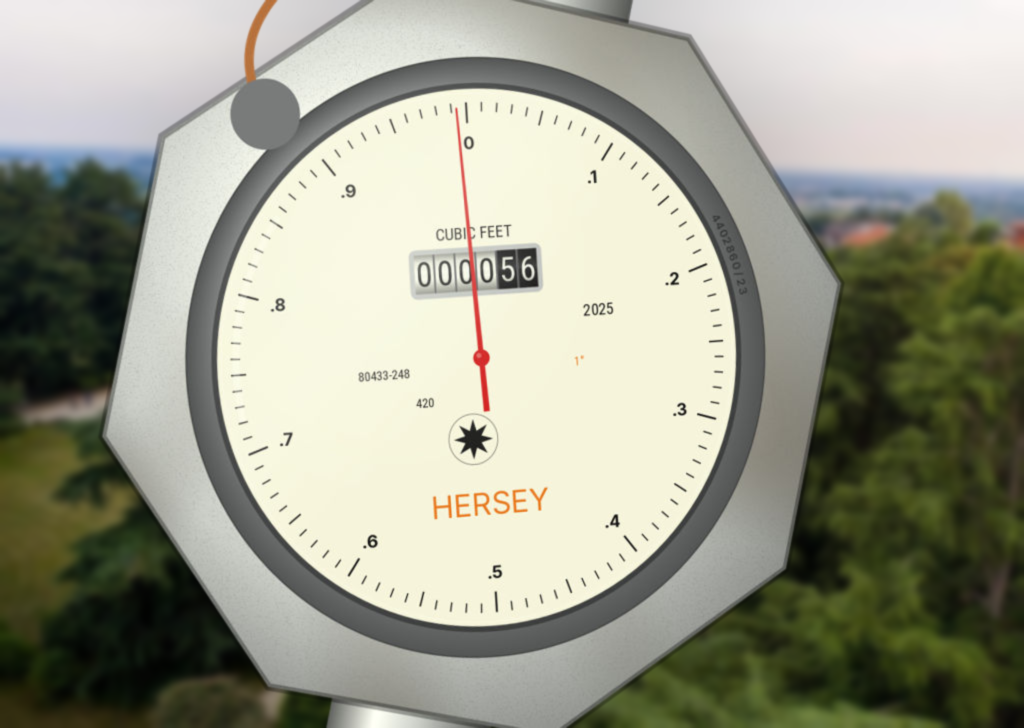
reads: 55.99
